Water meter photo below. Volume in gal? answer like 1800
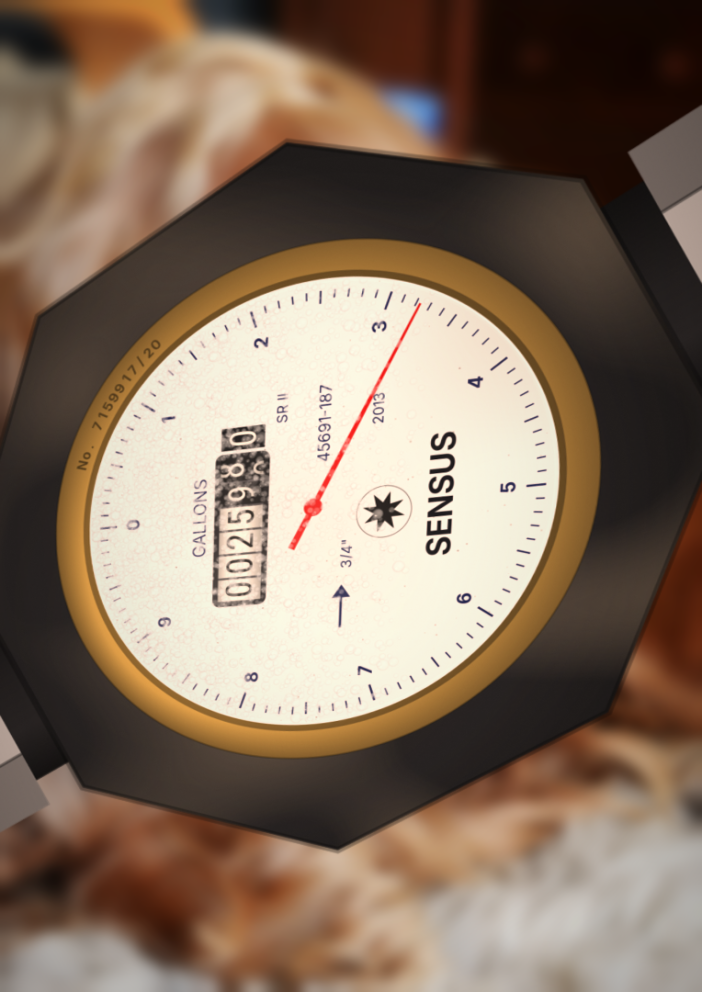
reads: 25983.2
